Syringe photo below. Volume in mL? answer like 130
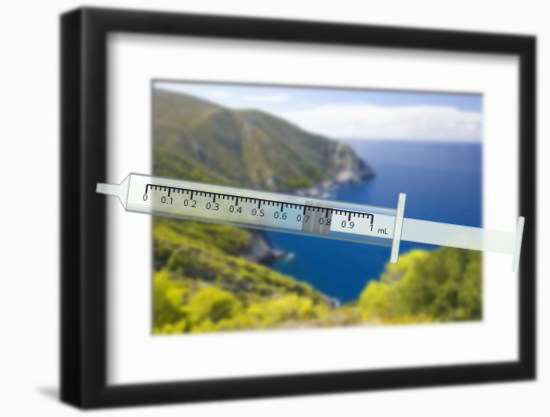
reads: 0.7
